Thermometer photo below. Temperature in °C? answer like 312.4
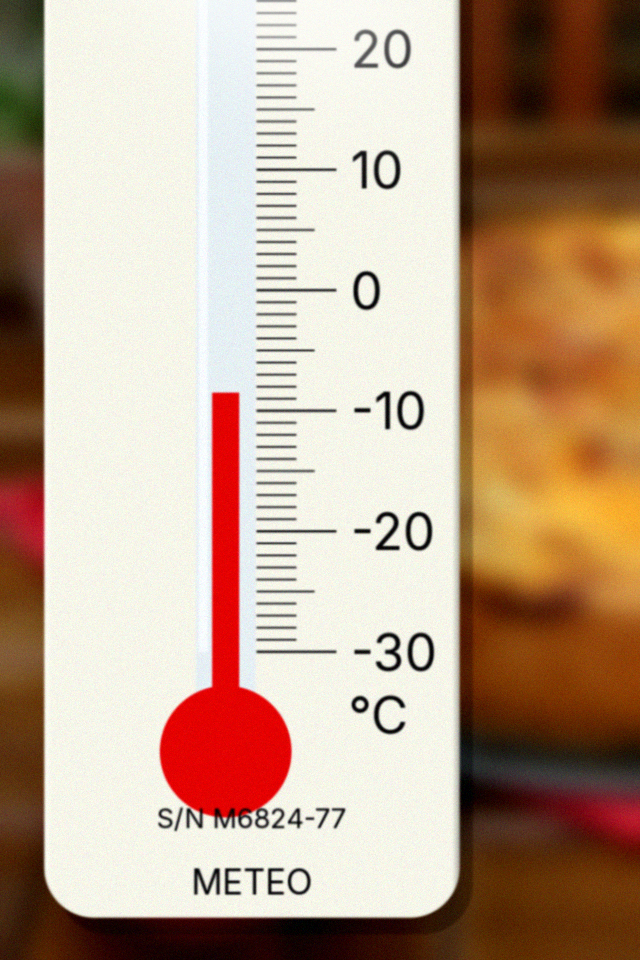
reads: -8.5
